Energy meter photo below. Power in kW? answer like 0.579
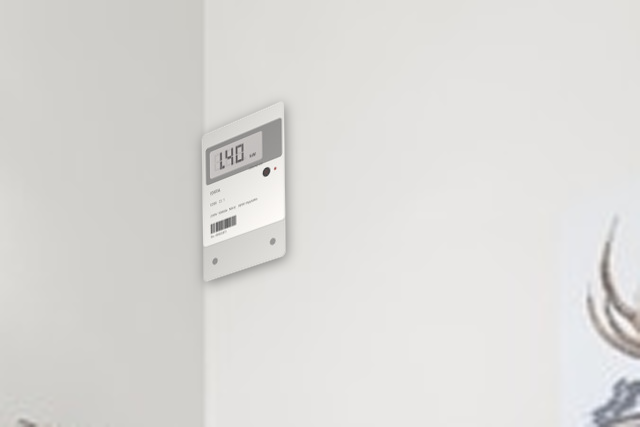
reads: 1.40
